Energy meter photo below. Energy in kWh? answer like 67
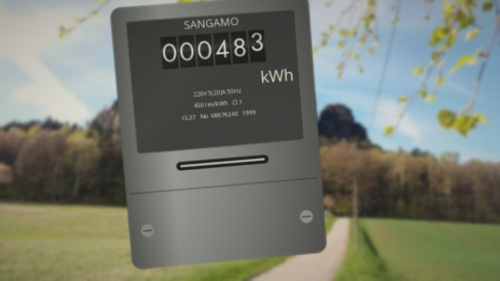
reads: 483
